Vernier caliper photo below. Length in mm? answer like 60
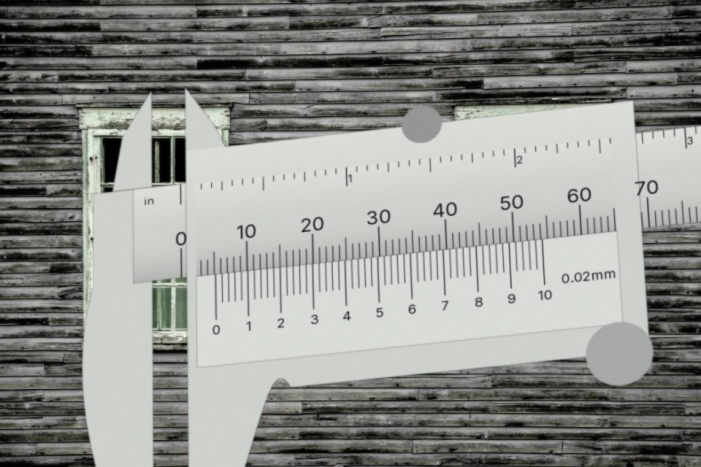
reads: 5.2
